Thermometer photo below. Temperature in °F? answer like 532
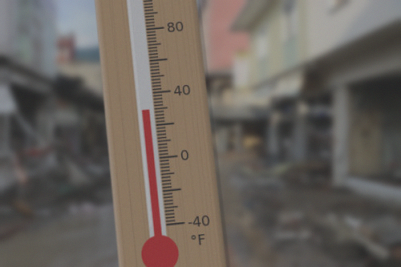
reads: 30
